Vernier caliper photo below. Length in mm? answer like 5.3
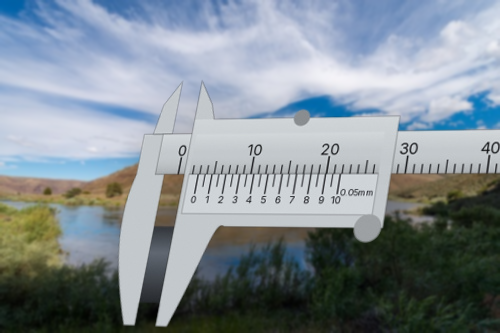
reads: 2.8
